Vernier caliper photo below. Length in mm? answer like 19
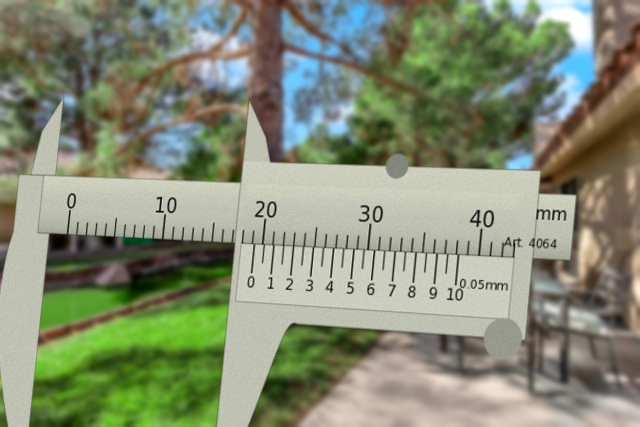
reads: 19.2
